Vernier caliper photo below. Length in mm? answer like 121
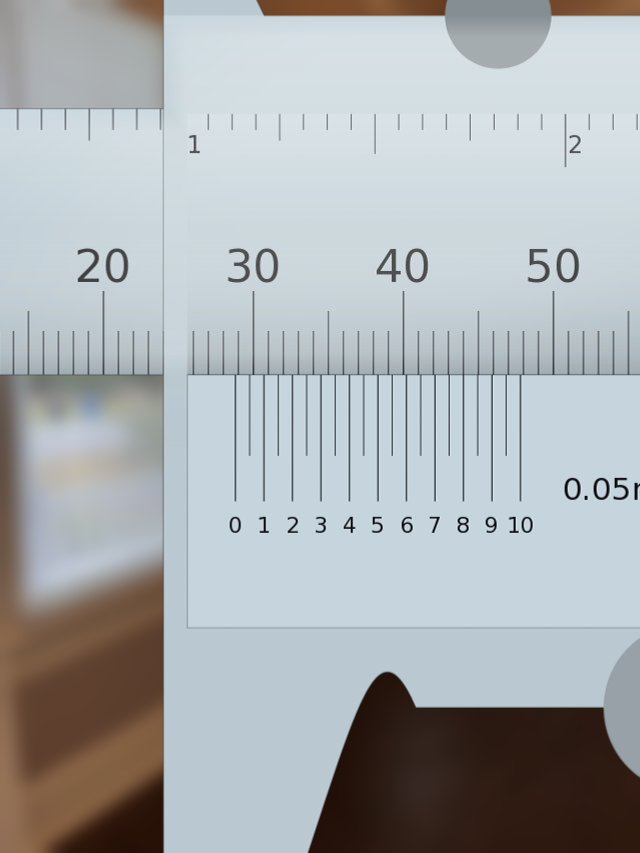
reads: 28.8
